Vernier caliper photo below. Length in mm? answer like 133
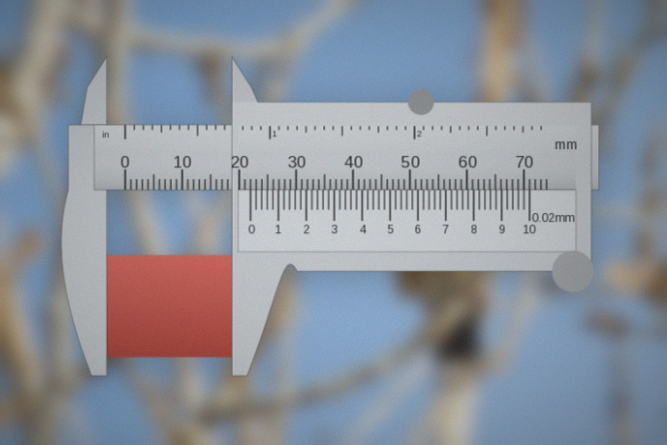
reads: 22.0
